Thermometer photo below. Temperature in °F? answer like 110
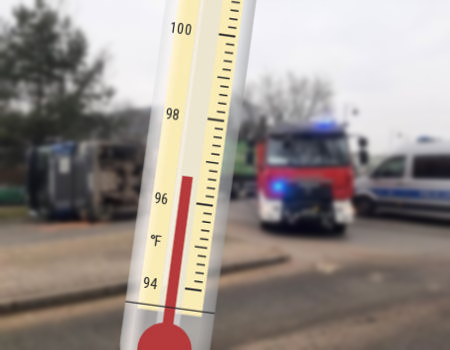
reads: 96.6
